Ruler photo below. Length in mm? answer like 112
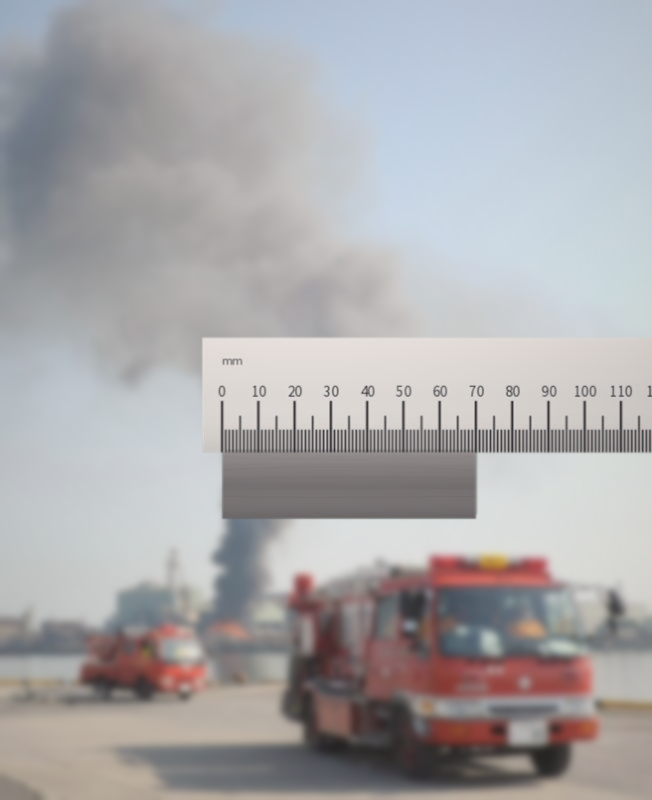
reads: 70
